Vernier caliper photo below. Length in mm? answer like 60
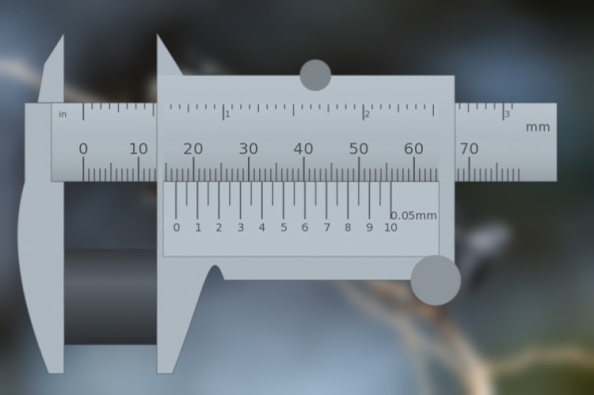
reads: 16.8
